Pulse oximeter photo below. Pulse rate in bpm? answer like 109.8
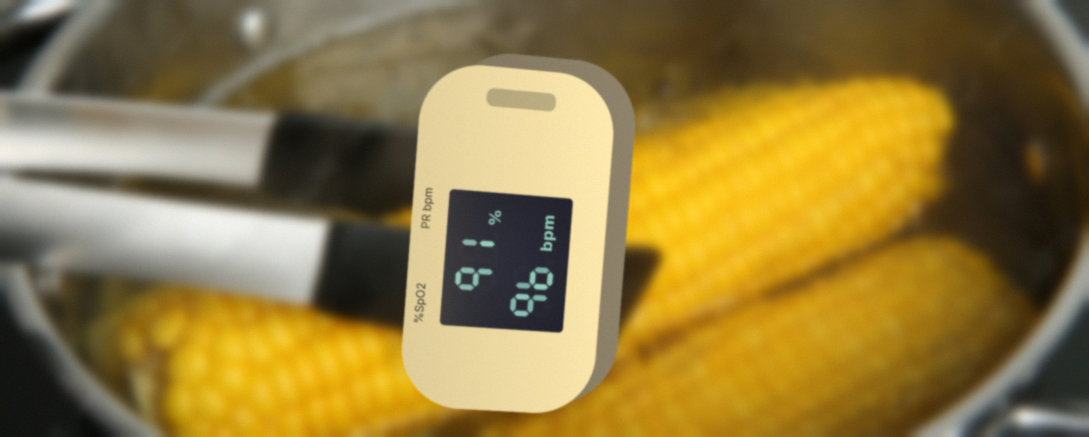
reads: 96
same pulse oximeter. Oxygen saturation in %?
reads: 91
